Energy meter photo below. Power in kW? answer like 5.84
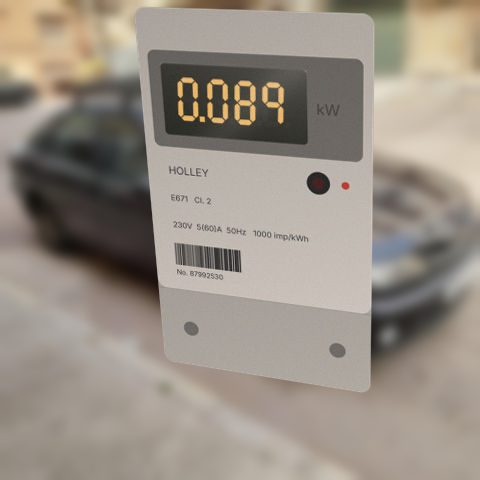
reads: 0.089
